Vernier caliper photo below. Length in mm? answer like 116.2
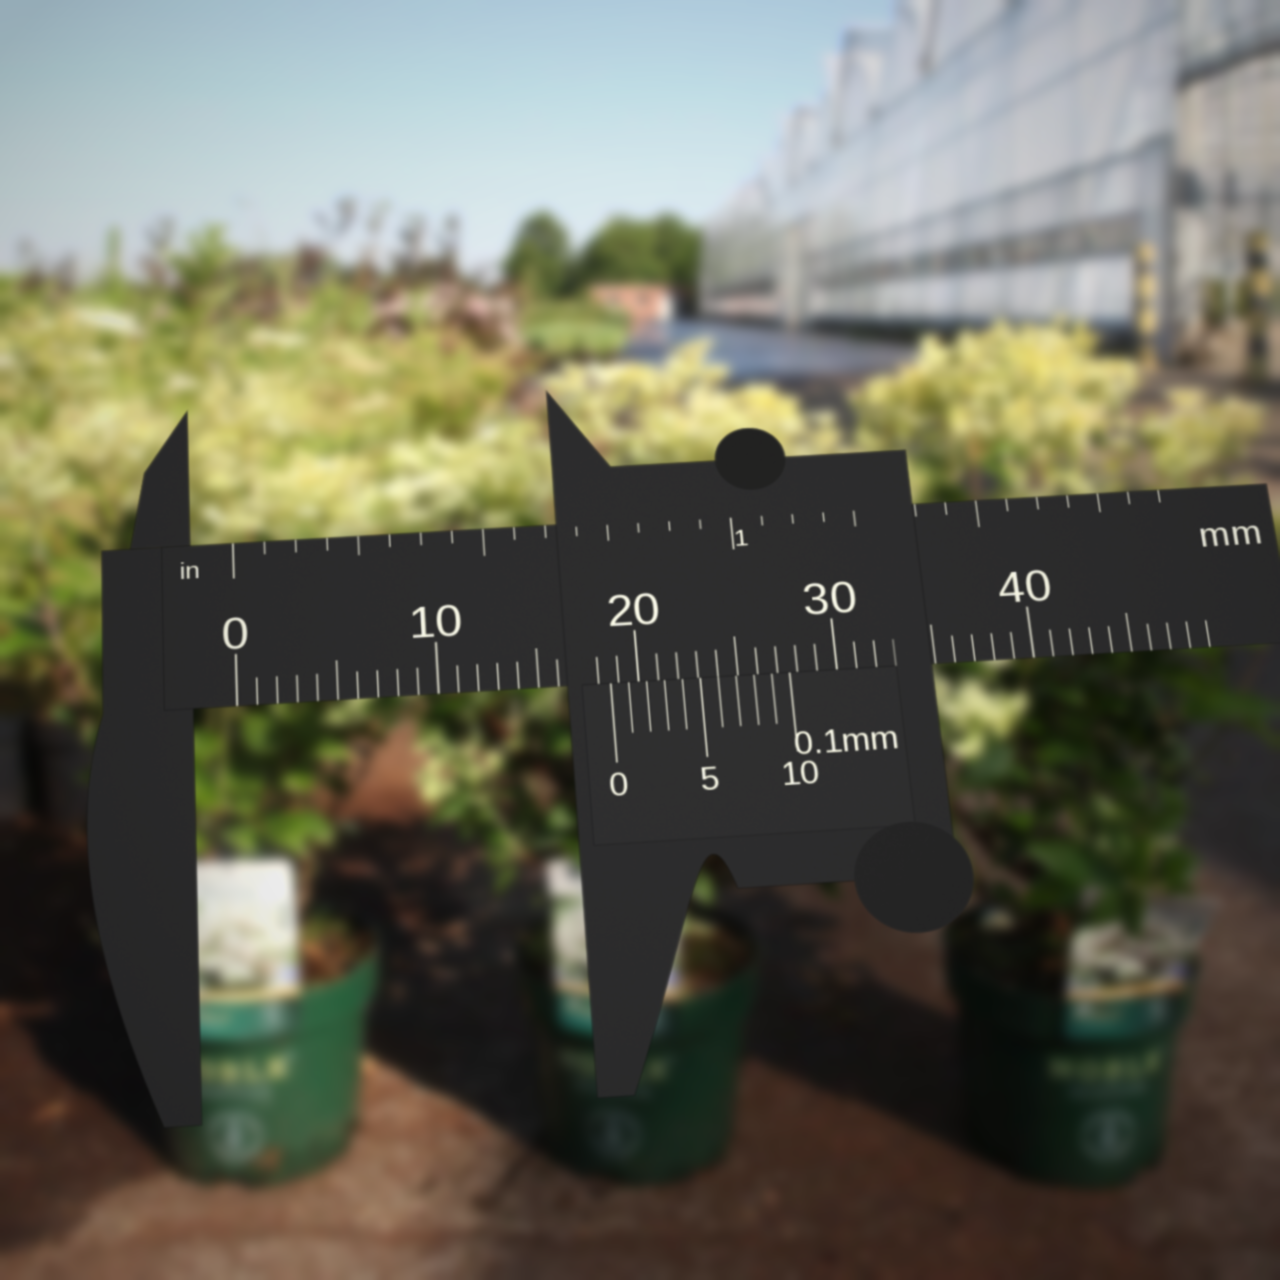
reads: 18.6
